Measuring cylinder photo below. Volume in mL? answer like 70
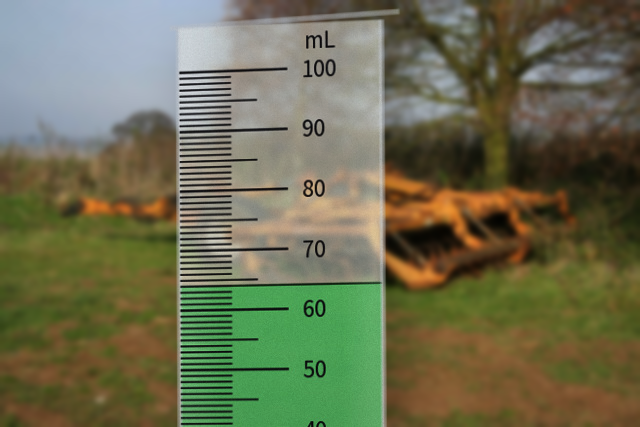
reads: 64
